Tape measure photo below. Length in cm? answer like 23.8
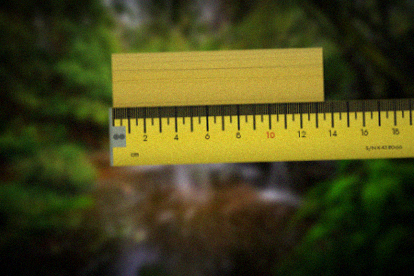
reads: 13.5
